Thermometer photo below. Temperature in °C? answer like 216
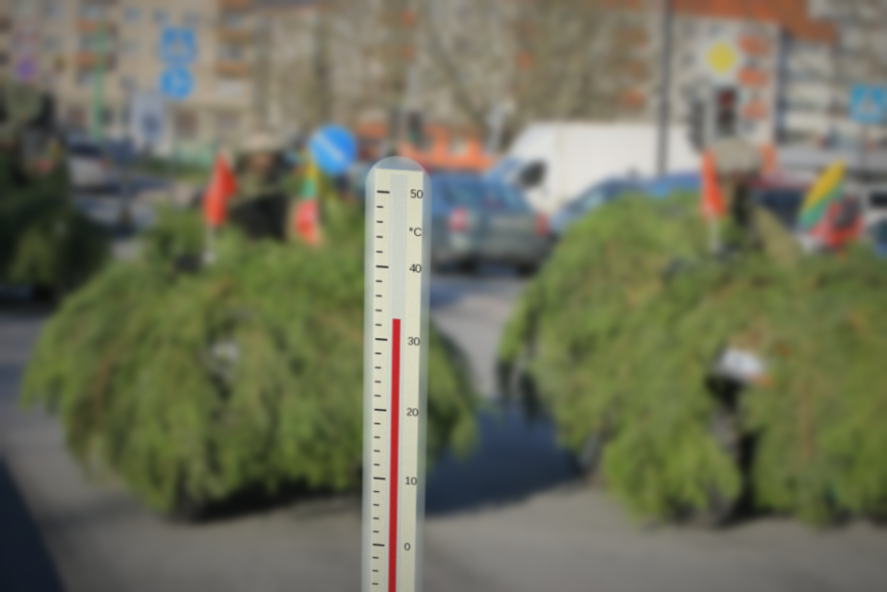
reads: 33
